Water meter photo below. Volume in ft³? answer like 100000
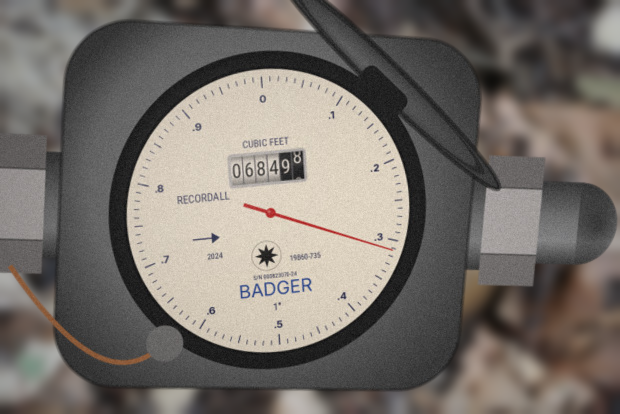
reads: 68498.31
